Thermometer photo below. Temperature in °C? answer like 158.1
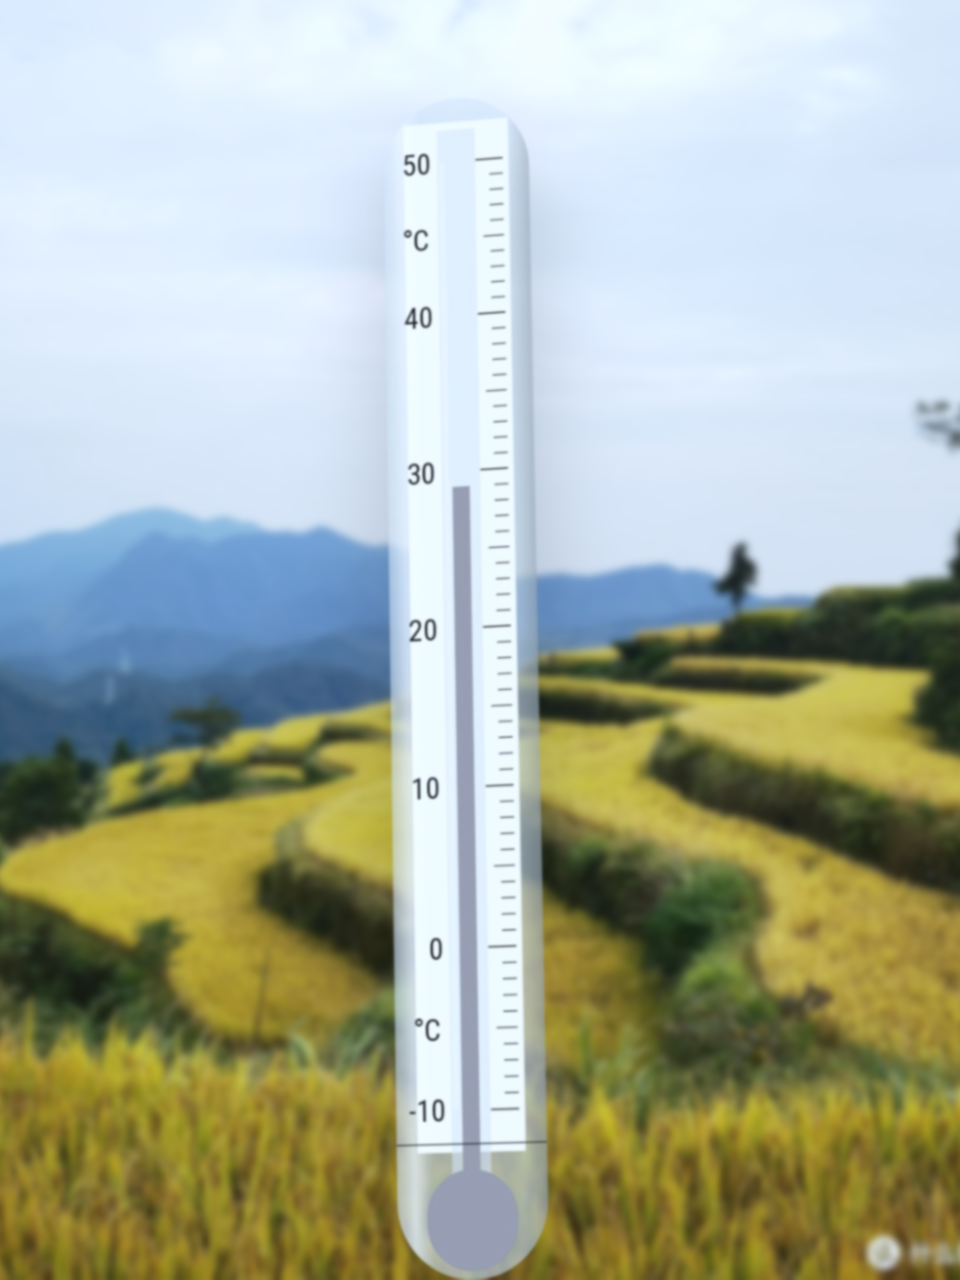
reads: 29
